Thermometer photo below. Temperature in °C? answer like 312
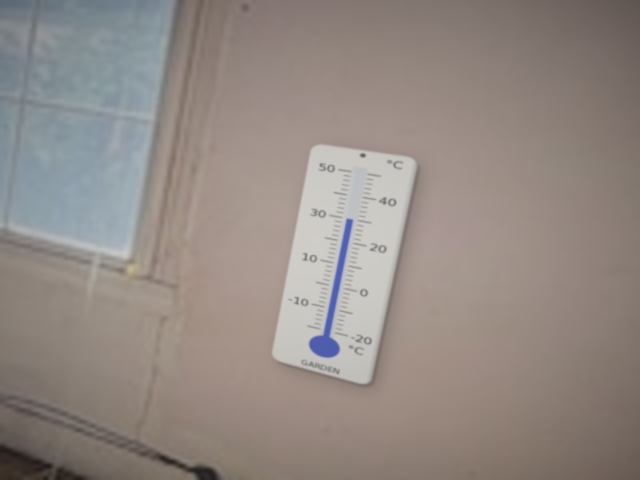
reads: 30
